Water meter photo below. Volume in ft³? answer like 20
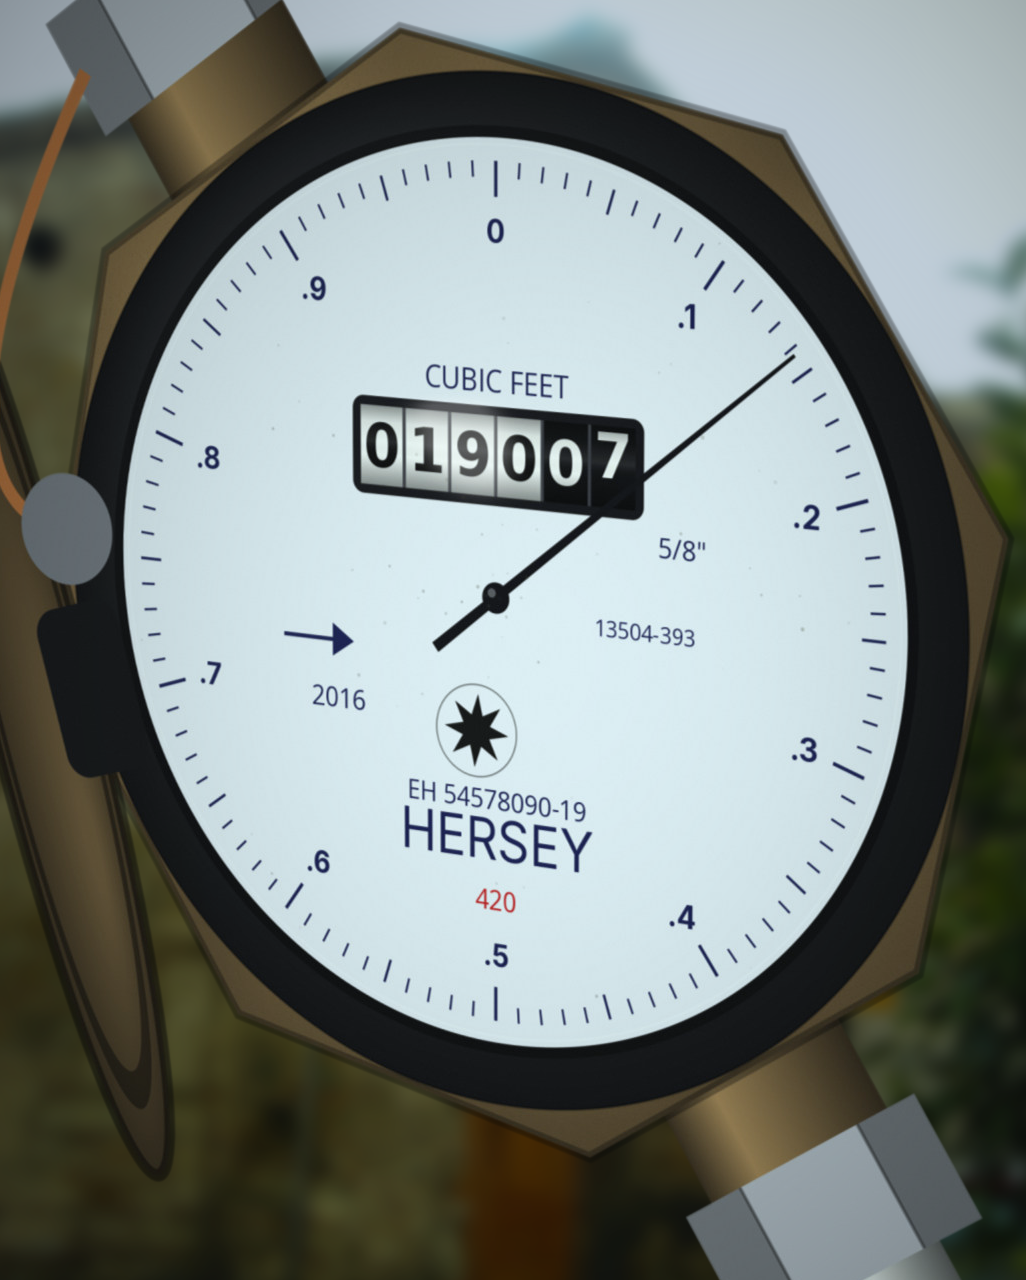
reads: 19007.14
